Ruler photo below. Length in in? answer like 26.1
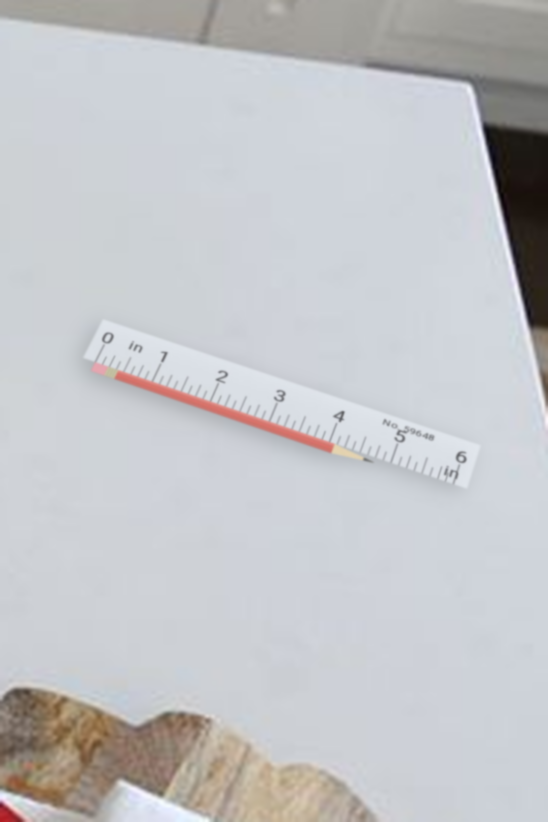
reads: 4.75
